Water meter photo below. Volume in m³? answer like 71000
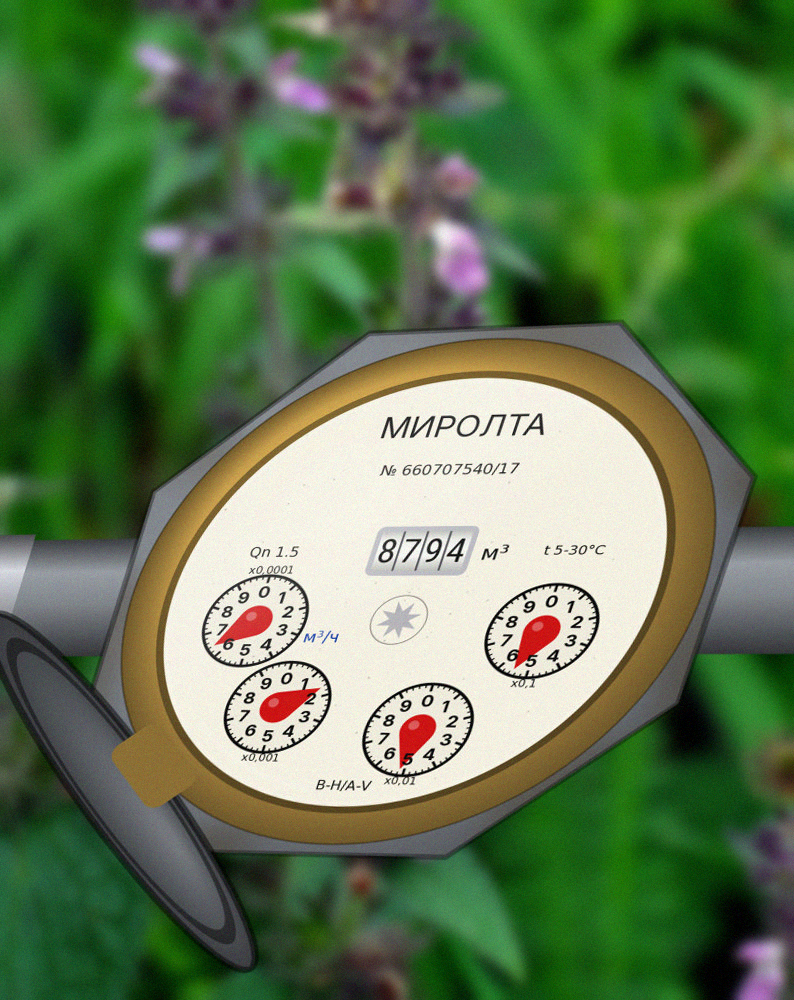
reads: 8794.5516
